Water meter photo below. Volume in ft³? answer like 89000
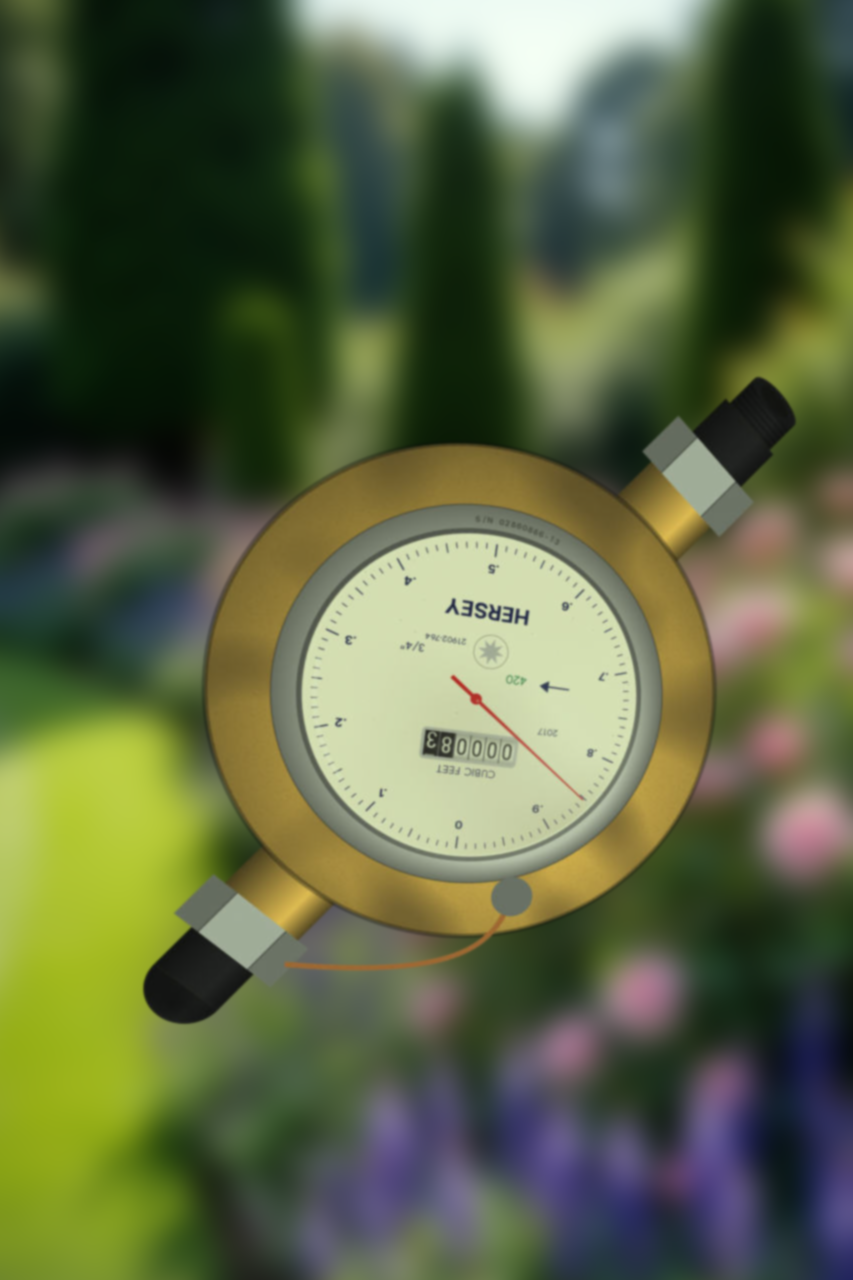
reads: 82.85
